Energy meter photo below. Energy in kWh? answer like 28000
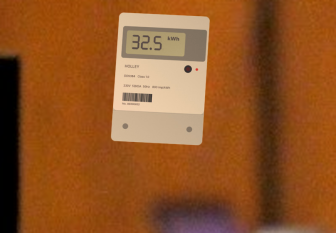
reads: 32.5
